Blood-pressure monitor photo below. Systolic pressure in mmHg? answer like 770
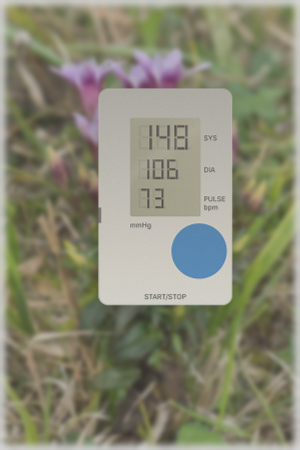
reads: 148
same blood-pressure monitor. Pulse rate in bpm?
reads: 73
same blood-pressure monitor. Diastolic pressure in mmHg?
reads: 106
